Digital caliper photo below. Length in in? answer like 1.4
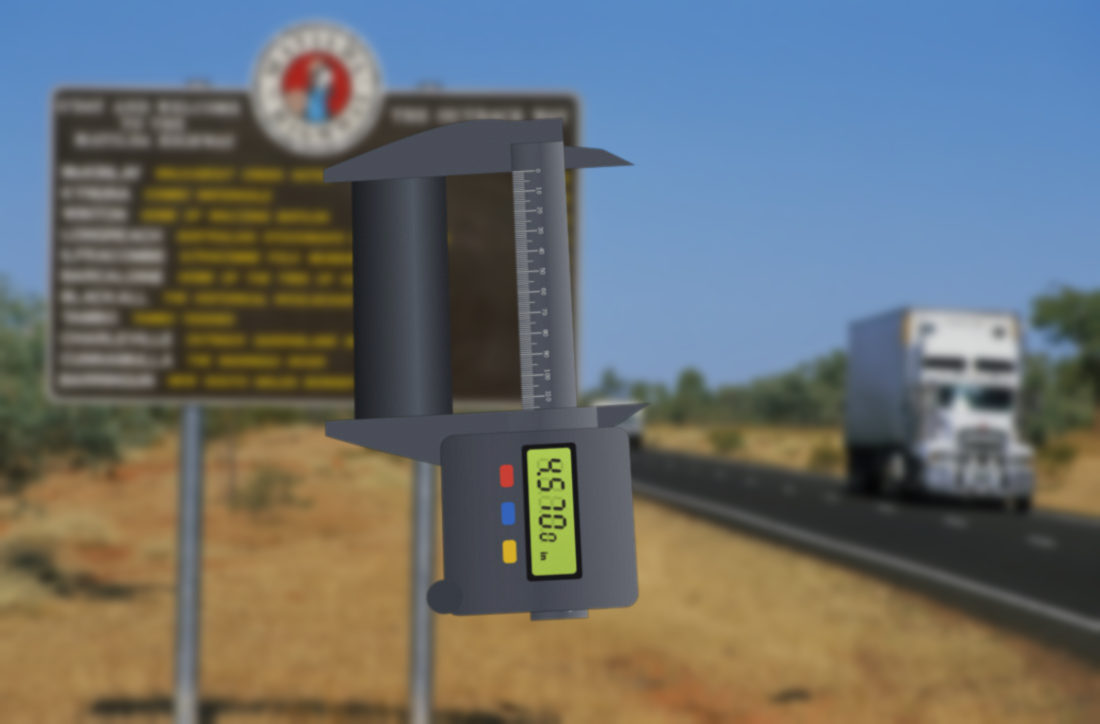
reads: 4.5700
